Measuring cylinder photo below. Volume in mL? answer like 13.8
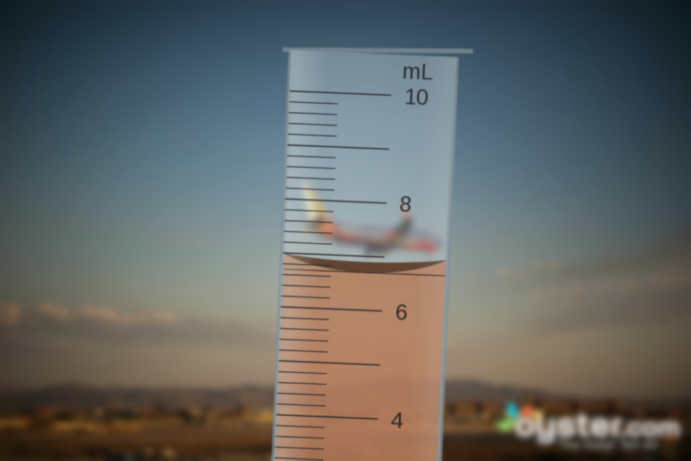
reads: 6.7
